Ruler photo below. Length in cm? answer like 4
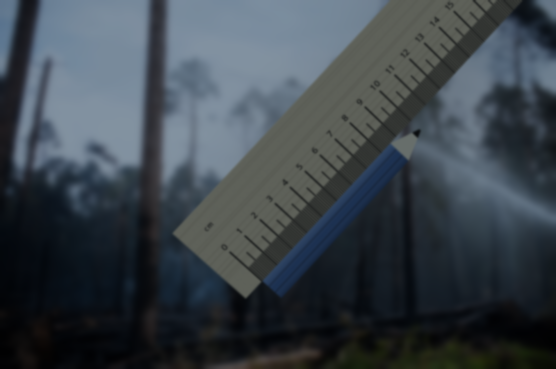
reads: 10
